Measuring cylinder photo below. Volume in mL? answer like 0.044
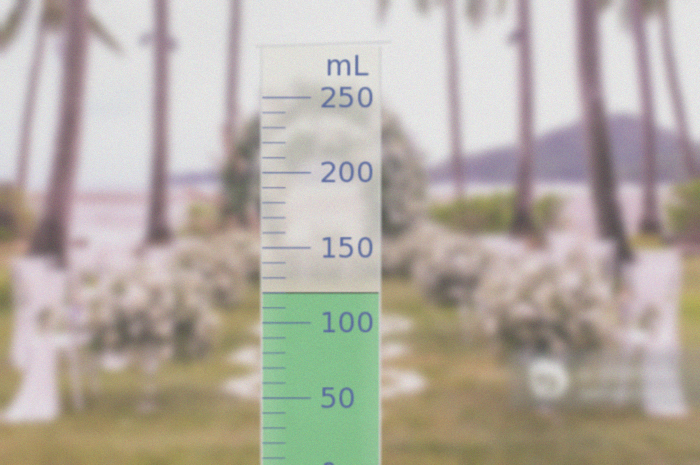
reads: 120
